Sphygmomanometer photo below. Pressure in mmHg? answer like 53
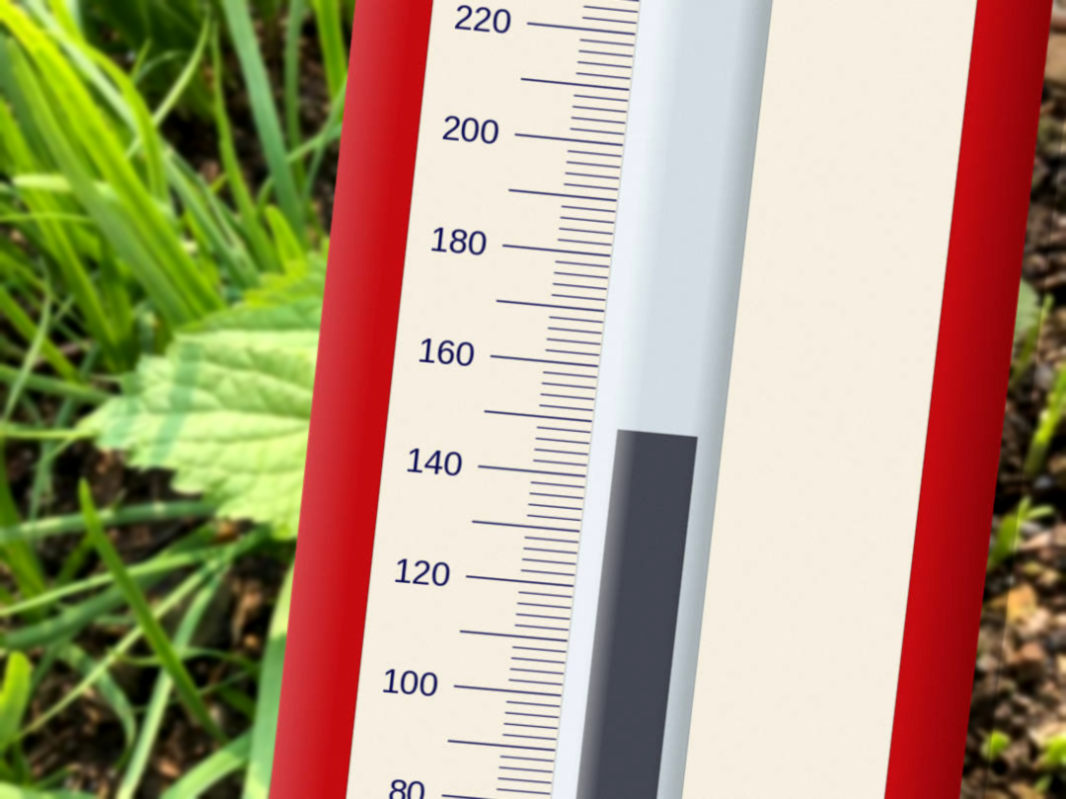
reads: 149
